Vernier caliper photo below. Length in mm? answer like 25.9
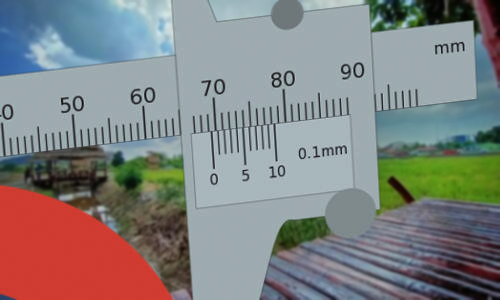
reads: 69.4
